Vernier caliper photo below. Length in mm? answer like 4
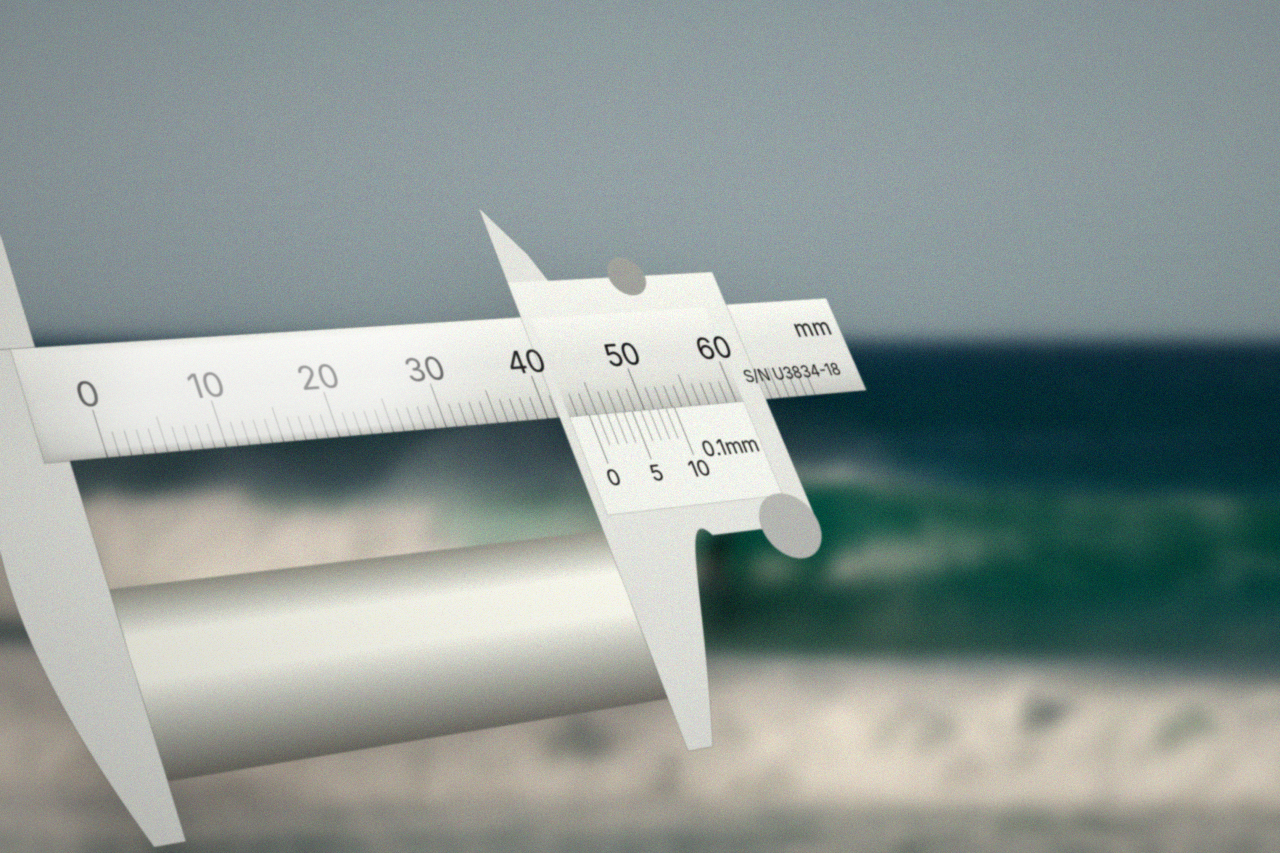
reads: 44.2
